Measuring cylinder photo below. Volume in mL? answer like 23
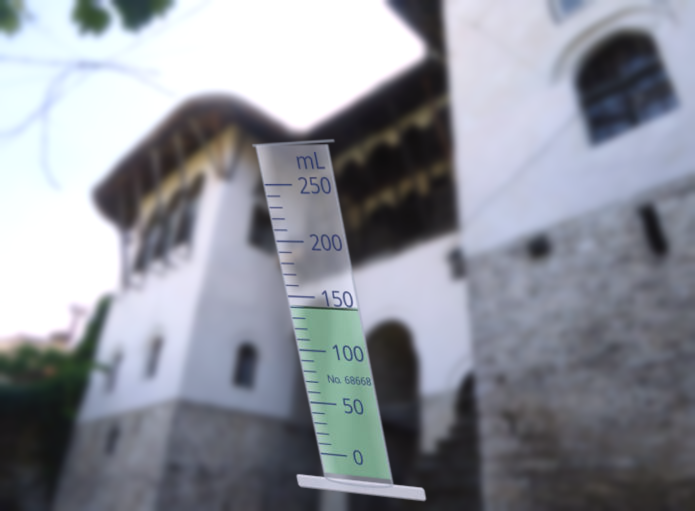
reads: 140
